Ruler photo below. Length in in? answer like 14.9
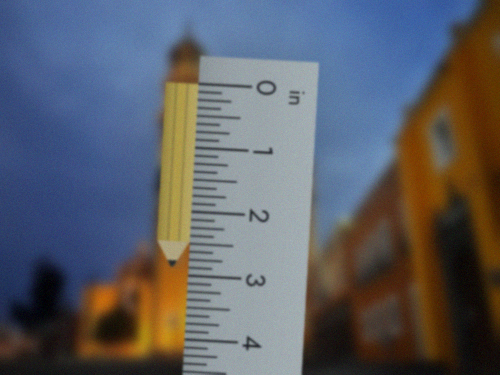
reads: 2.875
